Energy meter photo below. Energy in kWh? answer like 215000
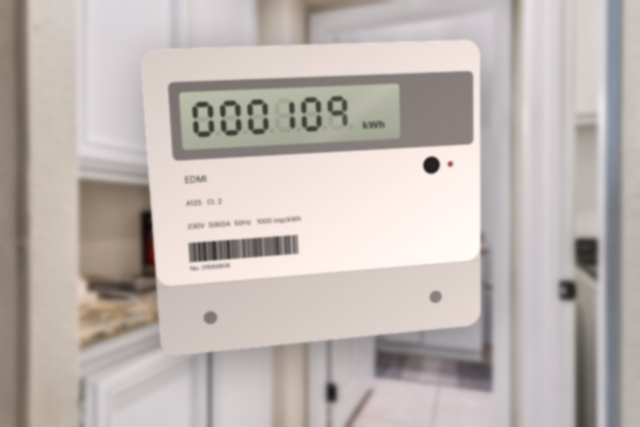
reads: 109
